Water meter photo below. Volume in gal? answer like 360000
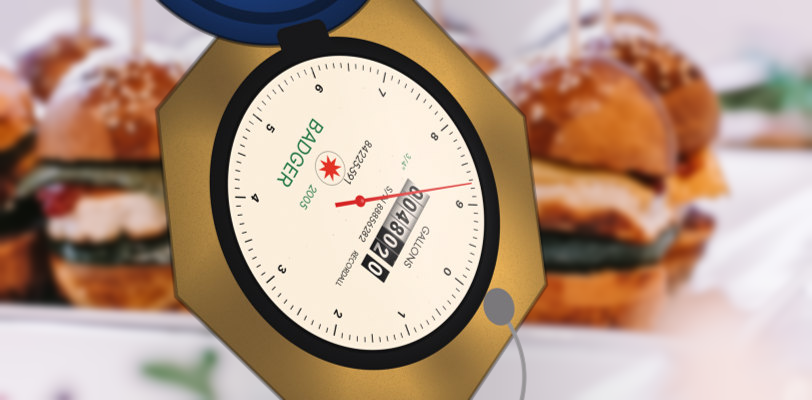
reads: 48018.7
